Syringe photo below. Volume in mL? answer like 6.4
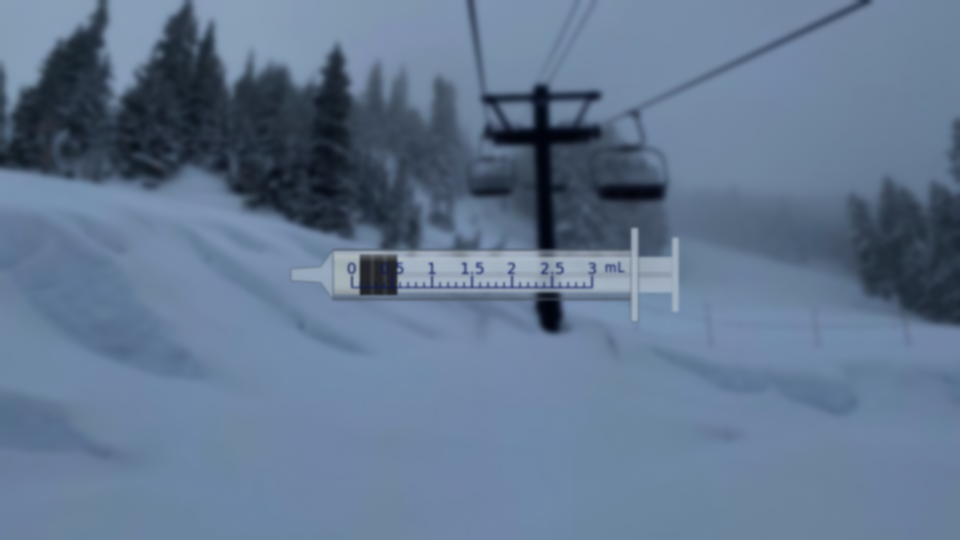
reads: 0.1
